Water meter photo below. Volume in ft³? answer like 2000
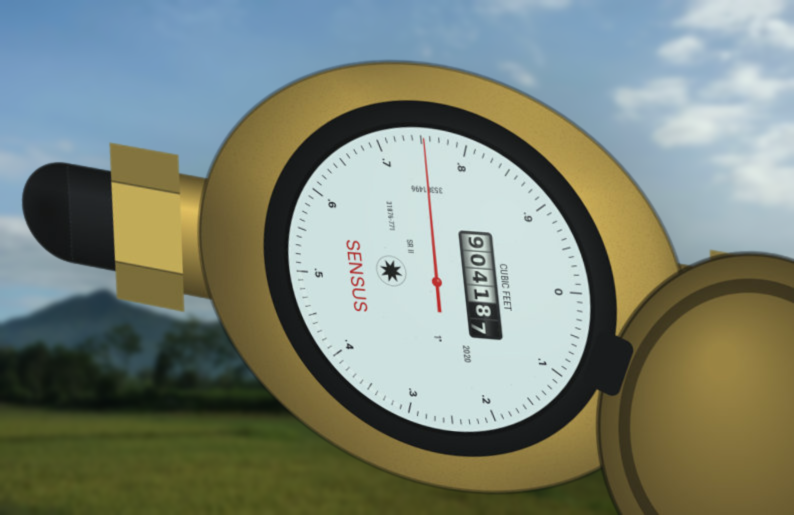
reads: 904186.75
